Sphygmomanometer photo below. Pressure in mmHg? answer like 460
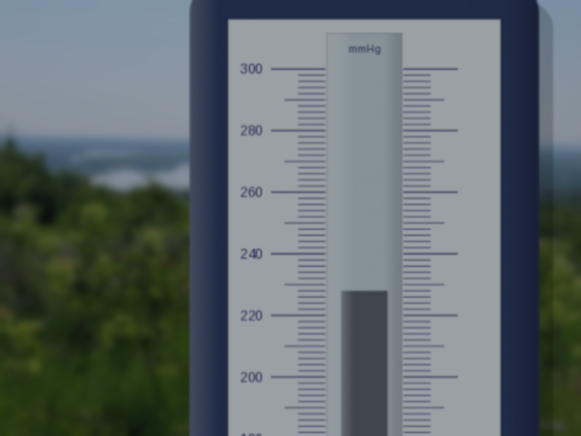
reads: 228
